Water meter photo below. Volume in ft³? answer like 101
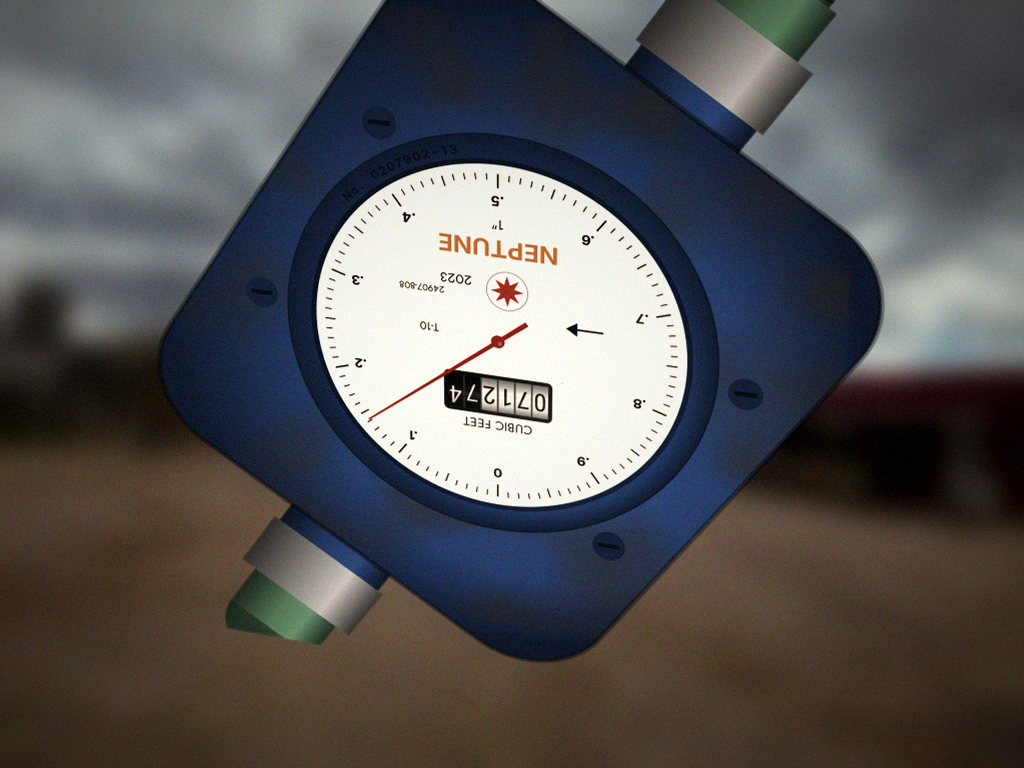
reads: 71274.14
